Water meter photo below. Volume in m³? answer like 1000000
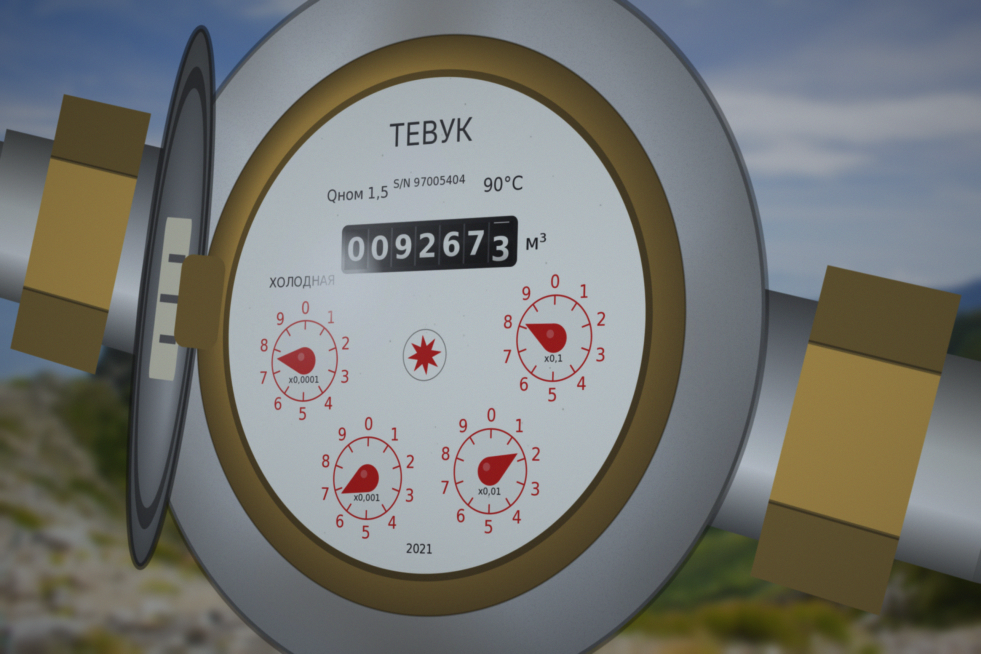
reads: 92672.8167
